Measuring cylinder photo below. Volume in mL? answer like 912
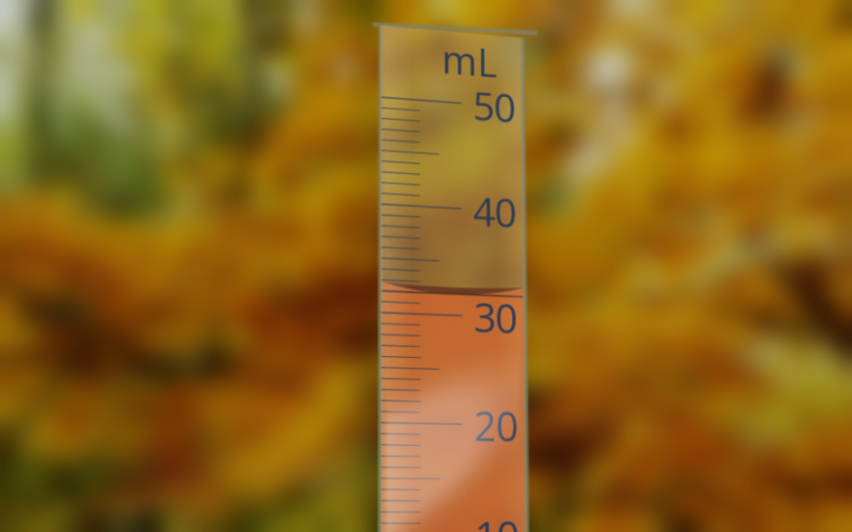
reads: 32
